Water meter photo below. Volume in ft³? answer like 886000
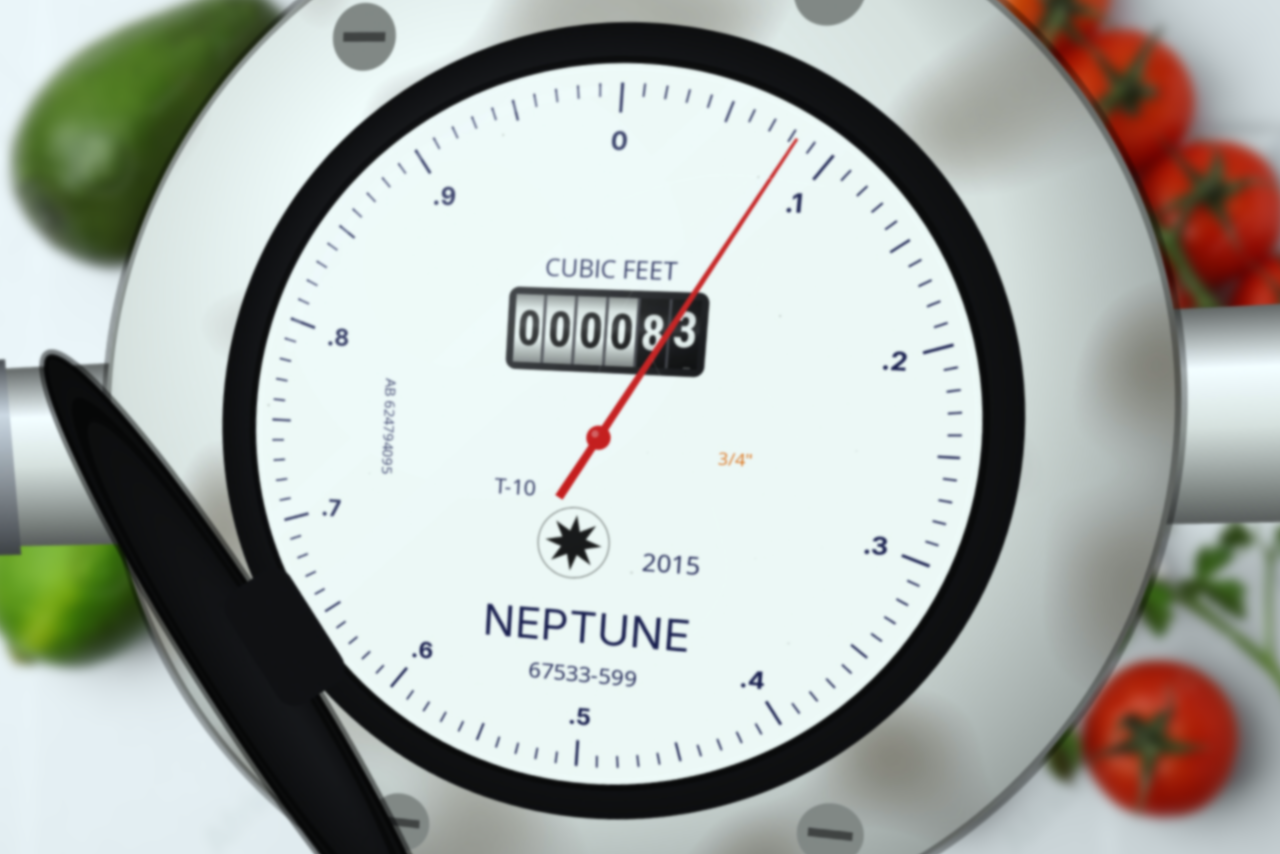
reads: 83.08
